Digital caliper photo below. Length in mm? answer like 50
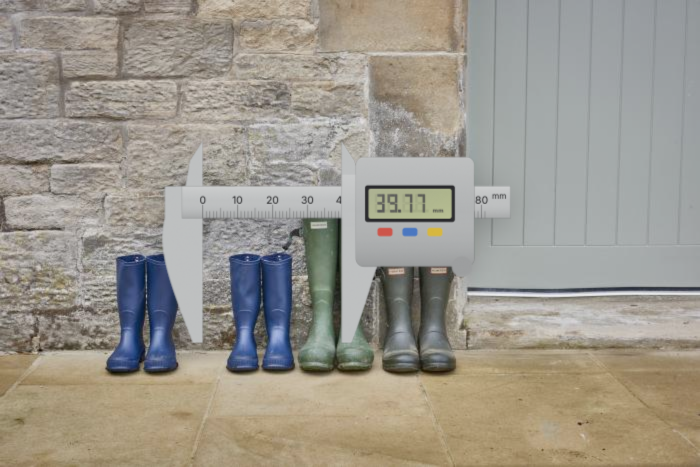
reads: 39.77
